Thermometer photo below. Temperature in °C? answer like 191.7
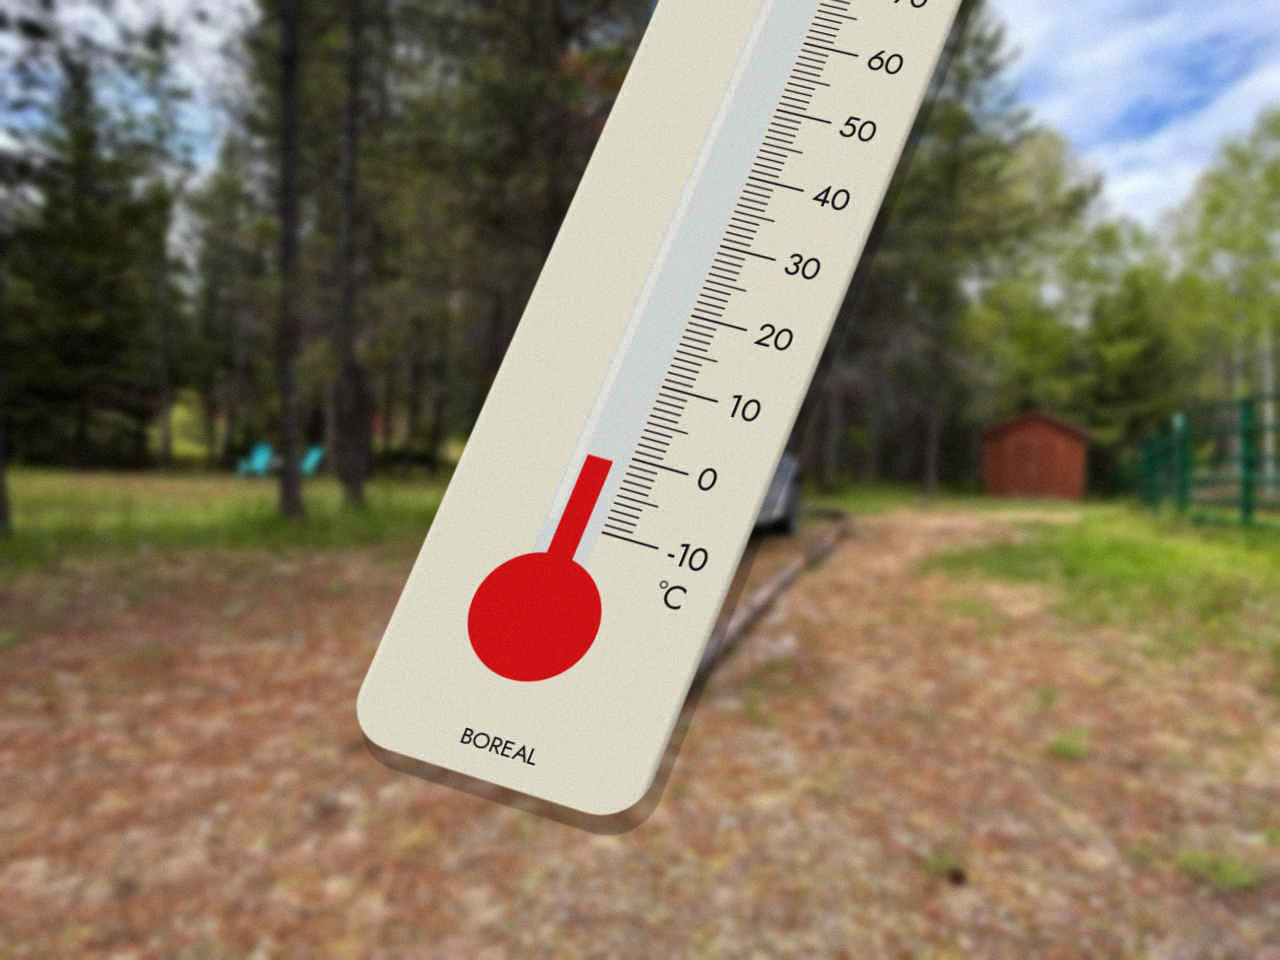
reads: -1
